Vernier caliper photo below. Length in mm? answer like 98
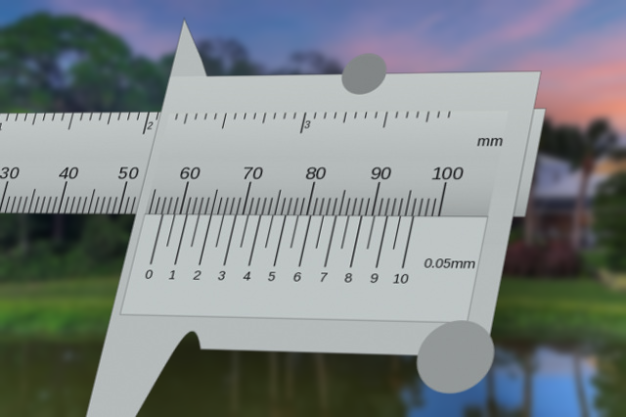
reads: 57.2
